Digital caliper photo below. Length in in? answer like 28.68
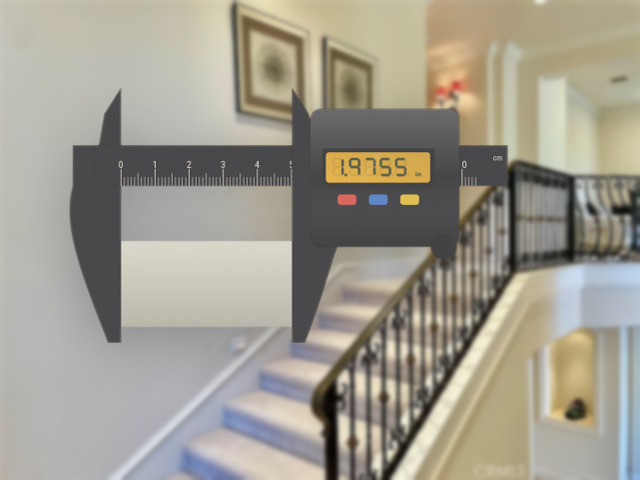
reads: 1.9755
